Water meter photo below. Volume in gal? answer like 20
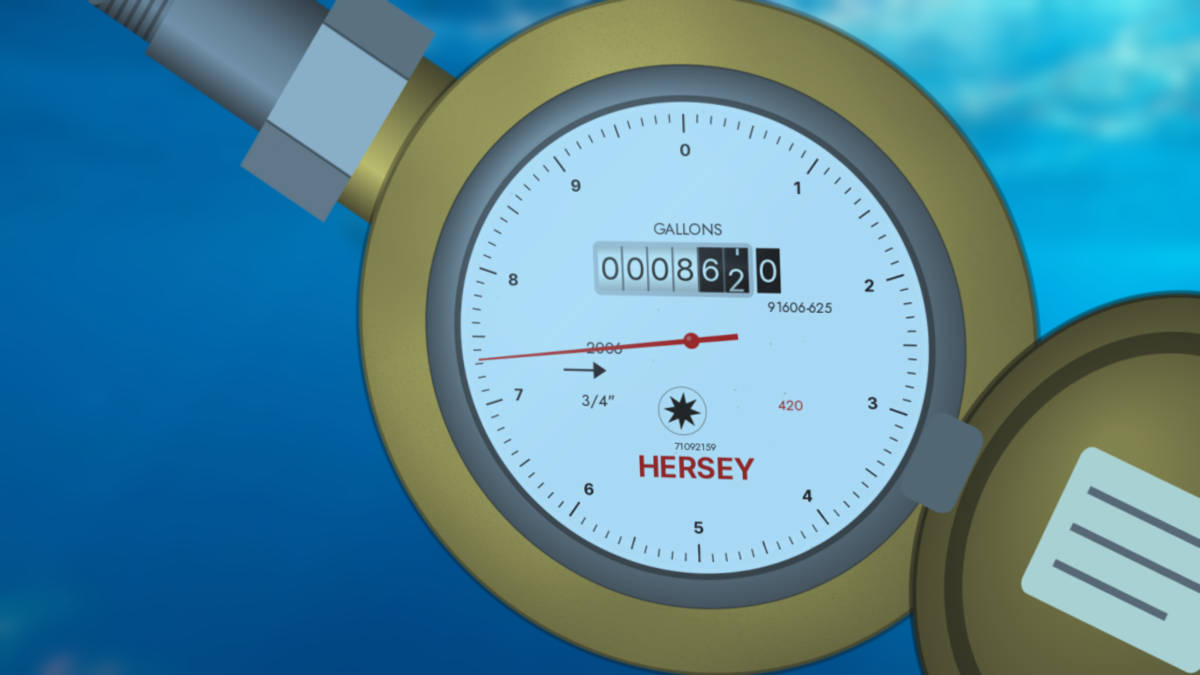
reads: 8617.3
